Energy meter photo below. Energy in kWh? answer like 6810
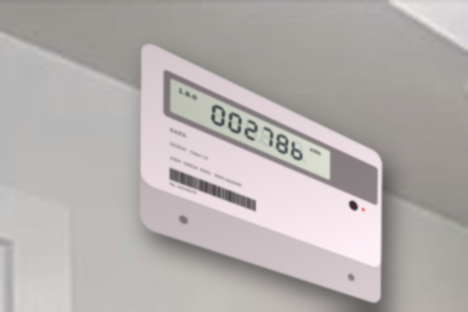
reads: 2786
